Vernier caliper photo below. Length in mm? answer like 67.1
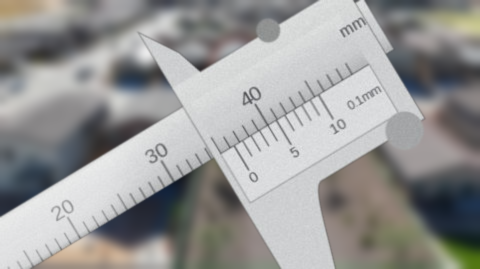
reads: 36.4
